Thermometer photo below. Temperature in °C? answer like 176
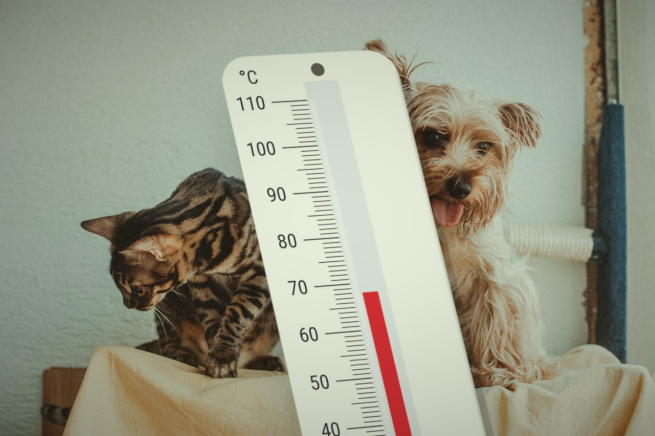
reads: 68
